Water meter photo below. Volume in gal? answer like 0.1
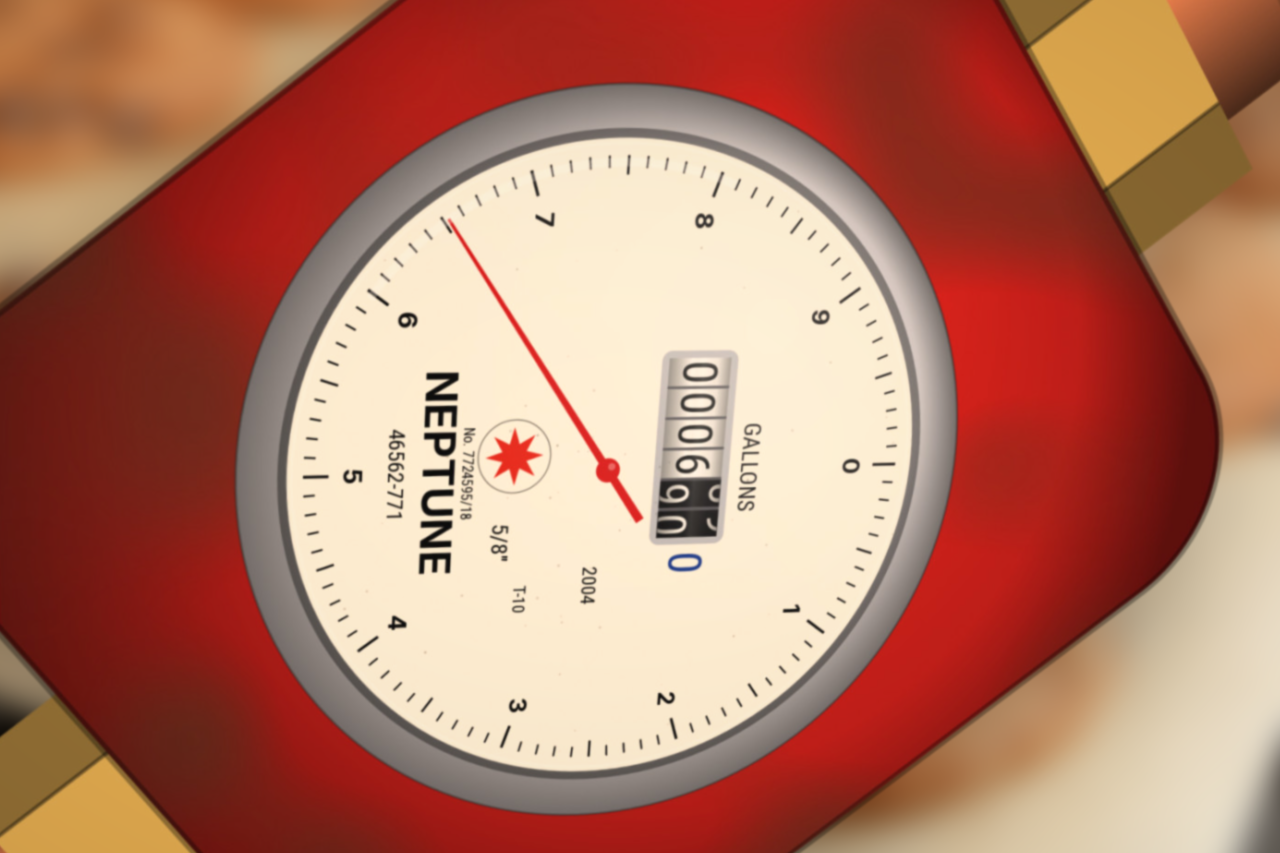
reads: 6896.5
